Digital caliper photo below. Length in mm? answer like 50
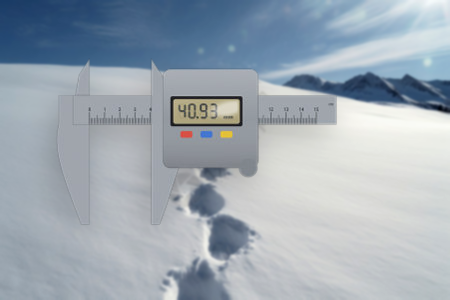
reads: 40.93
